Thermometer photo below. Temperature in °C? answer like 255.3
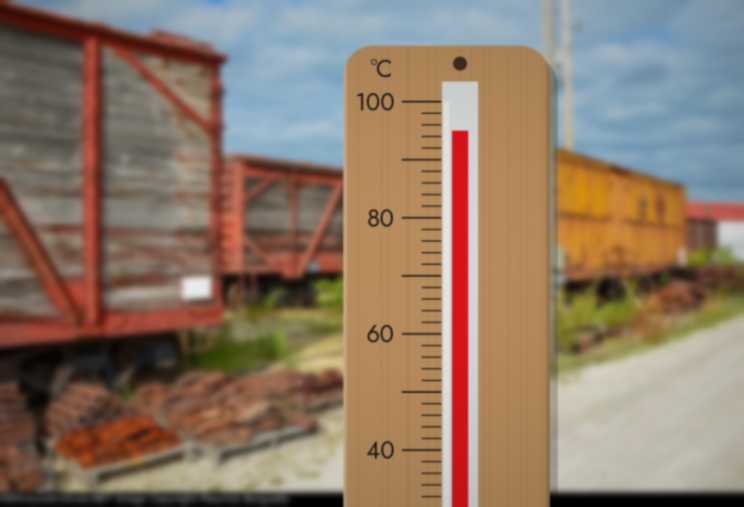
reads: 95
